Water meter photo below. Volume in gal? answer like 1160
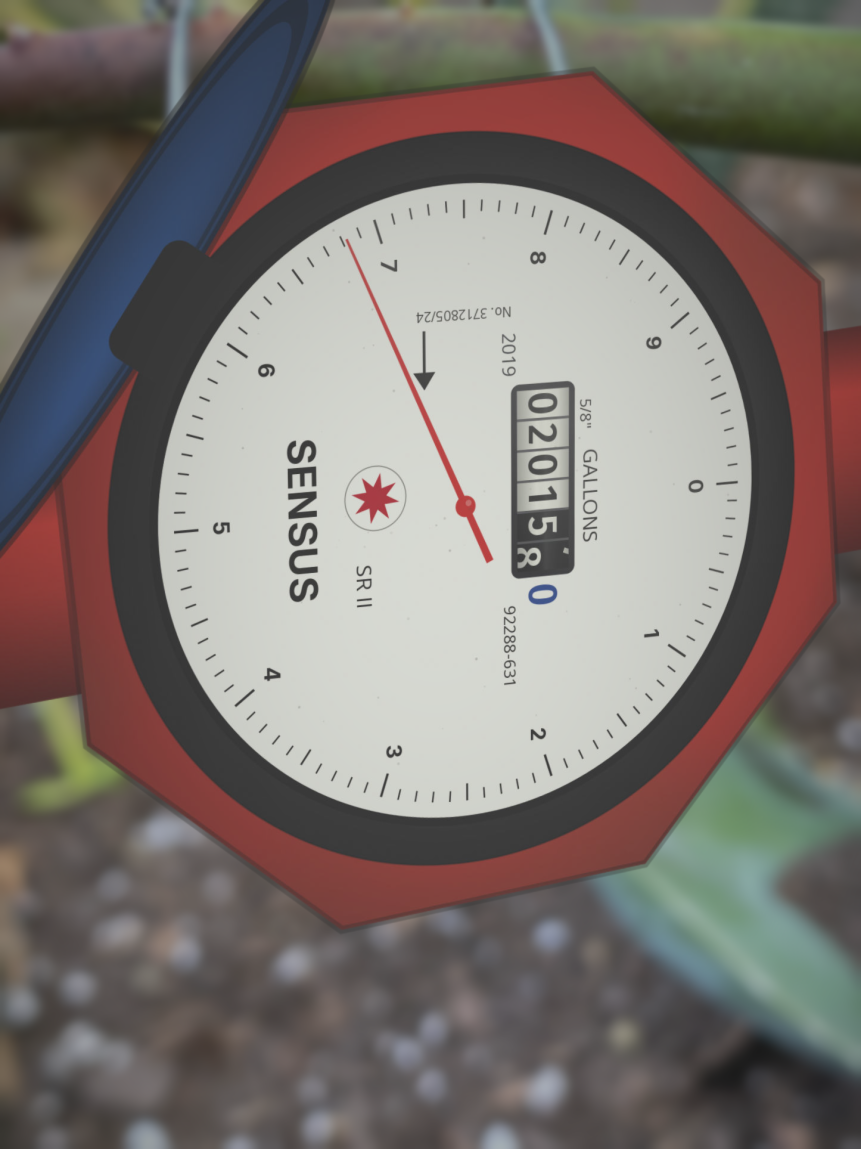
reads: 201576.8
